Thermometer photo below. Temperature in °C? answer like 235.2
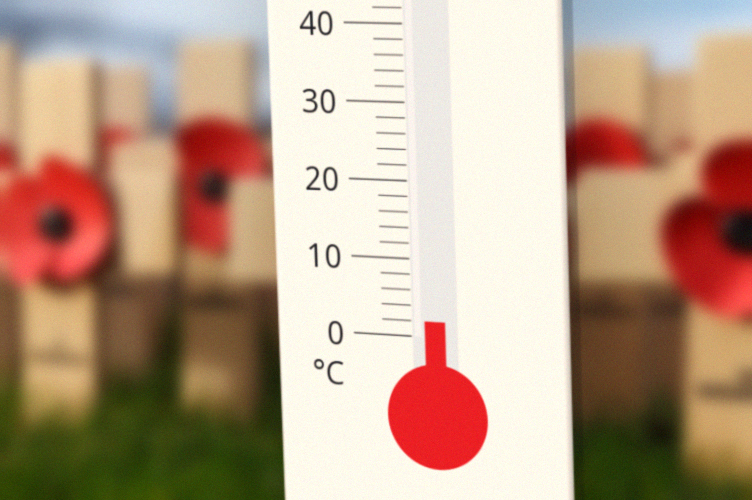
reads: 2
